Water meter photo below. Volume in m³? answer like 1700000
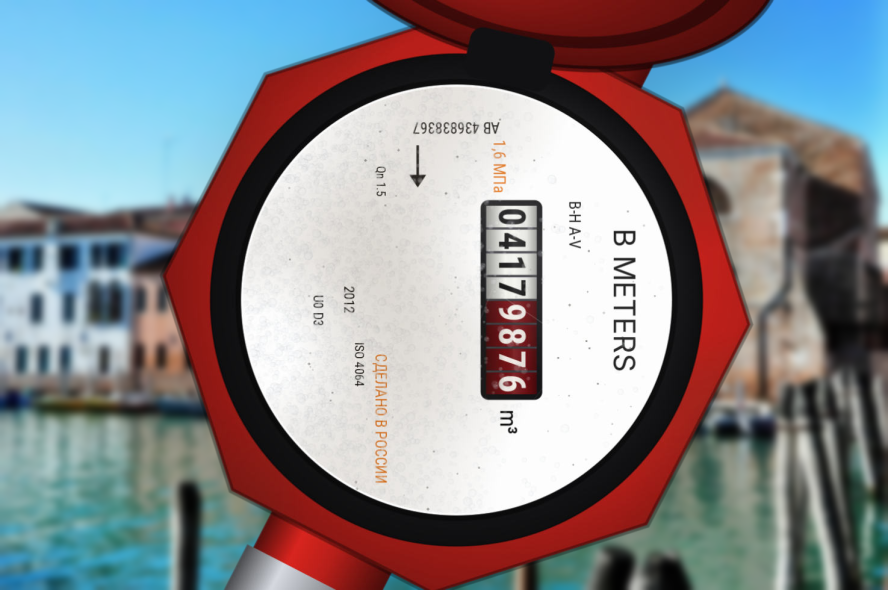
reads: 417.9876
